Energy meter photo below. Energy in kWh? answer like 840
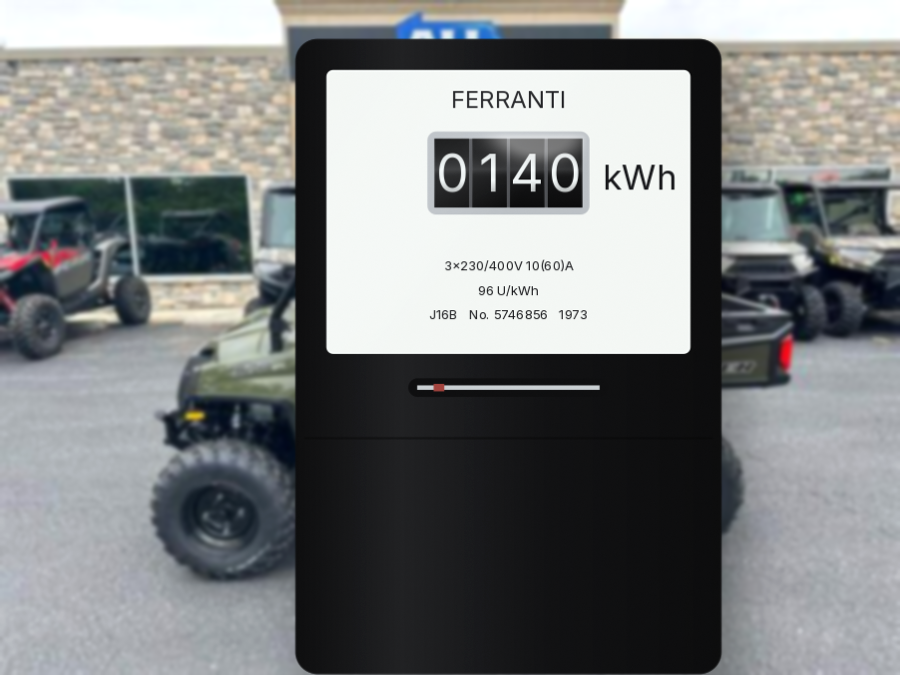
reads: 140
